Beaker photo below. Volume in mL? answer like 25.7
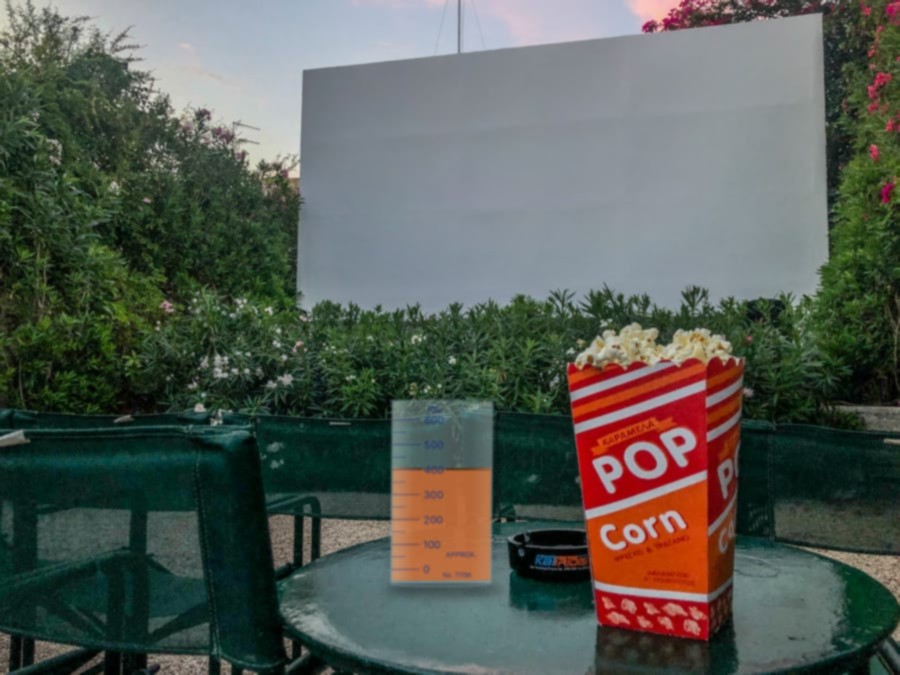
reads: 400
